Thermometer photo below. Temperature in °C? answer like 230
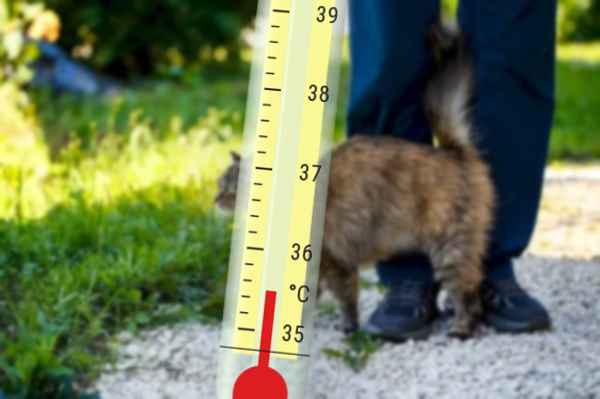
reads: 35.5
